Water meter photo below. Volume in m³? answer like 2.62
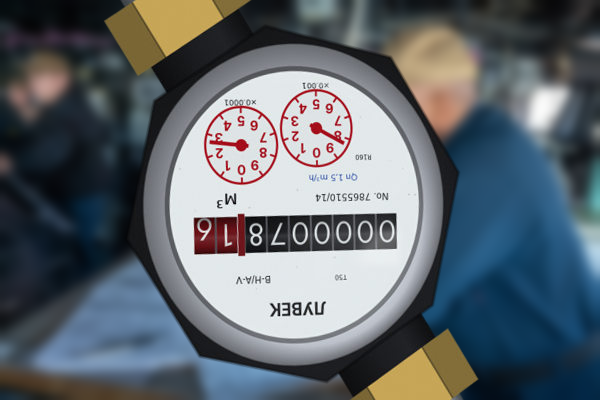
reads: 78.1582
